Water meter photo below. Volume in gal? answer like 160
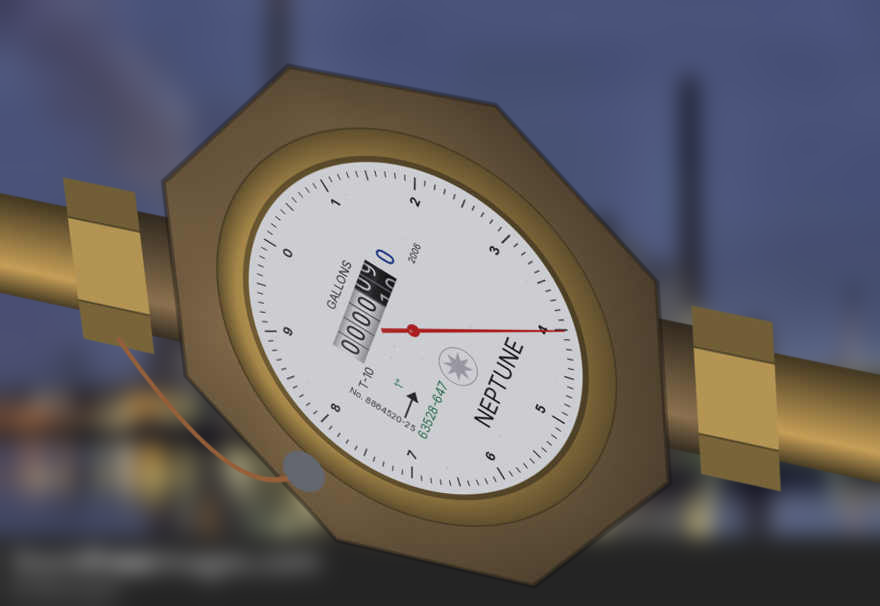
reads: 94.0
